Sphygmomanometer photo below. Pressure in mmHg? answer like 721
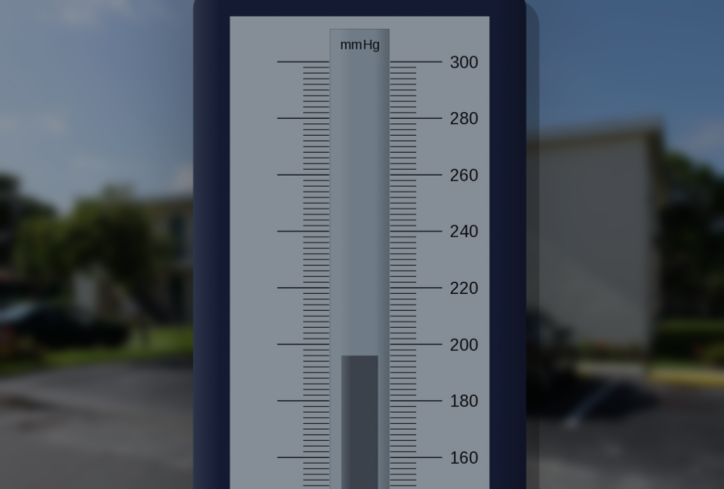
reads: 196
